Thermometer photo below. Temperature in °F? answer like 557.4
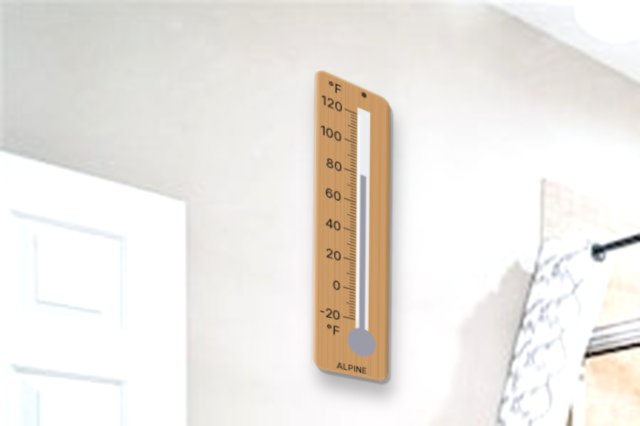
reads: 80
